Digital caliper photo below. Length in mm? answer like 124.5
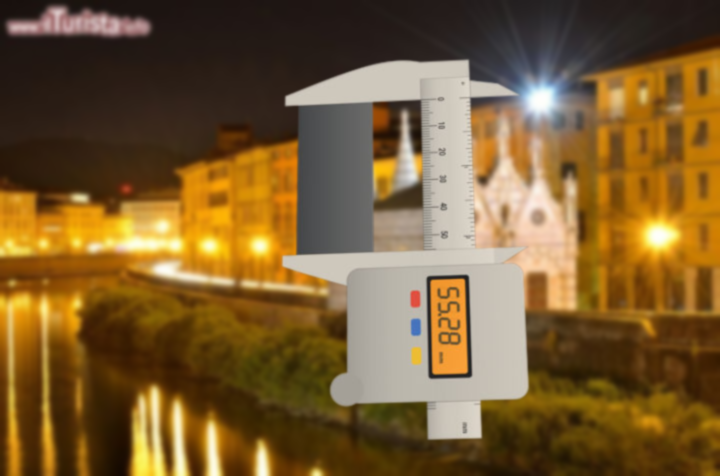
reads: 55.28
